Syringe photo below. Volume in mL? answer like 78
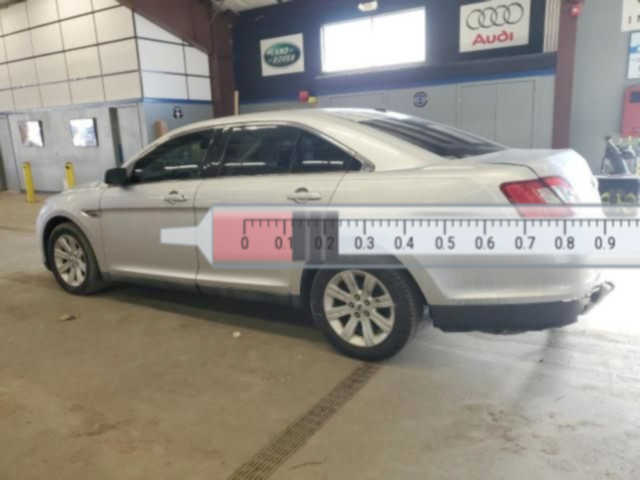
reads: 0.12
